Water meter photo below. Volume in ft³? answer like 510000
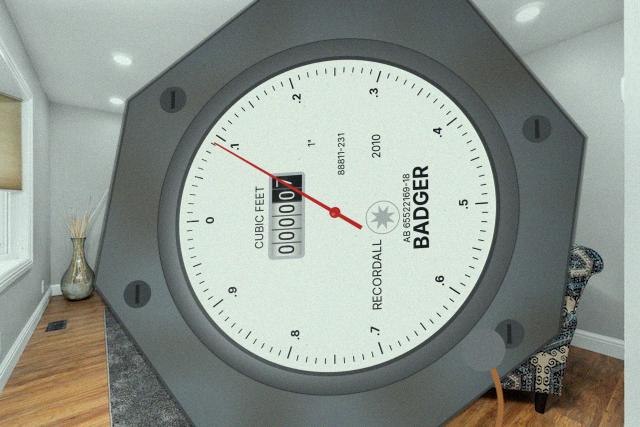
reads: 7.09
